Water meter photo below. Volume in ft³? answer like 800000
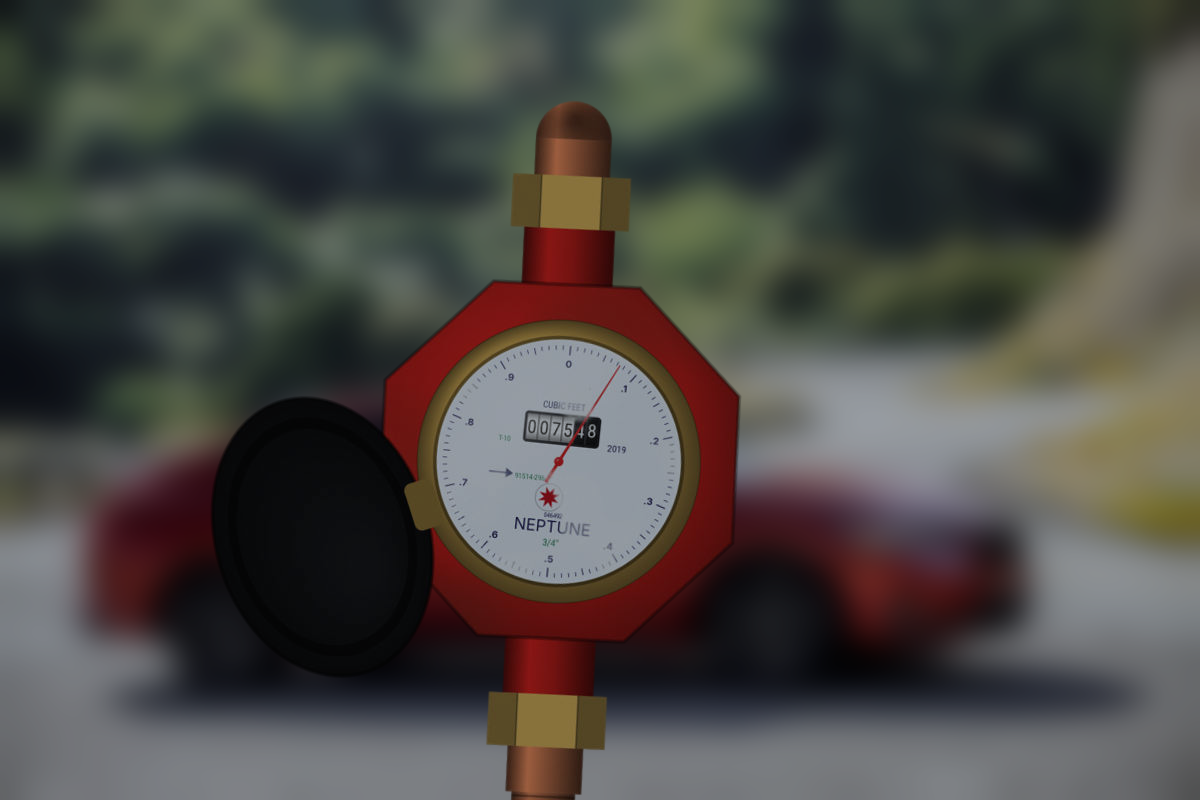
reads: 7548.07
